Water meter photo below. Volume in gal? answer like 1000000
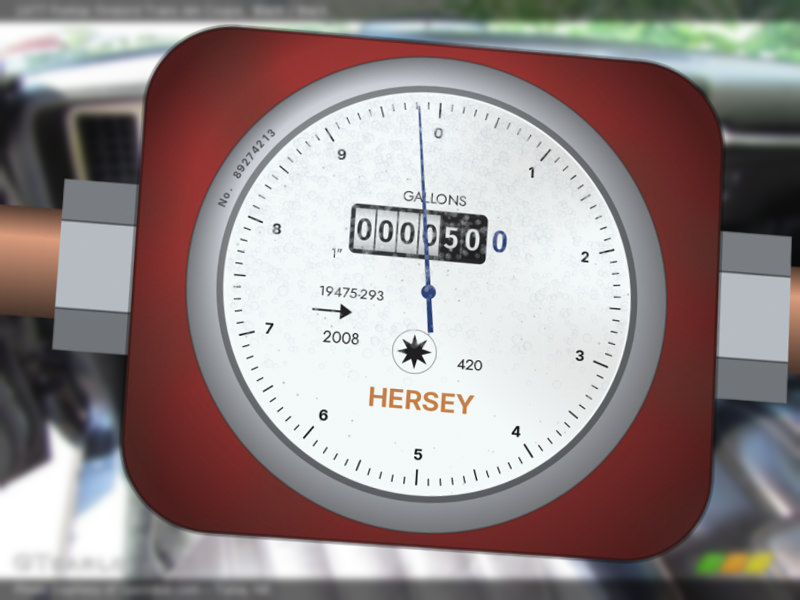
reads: 499.8
